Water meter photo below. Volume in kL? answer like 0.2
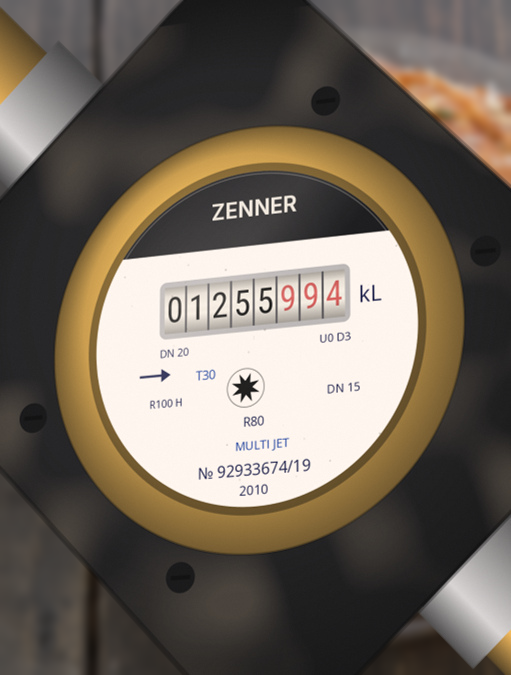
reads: 1255.994
